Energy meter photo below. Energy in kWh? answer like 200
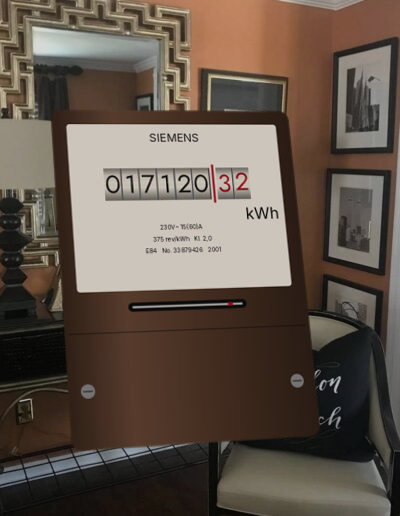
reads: 17120.32
